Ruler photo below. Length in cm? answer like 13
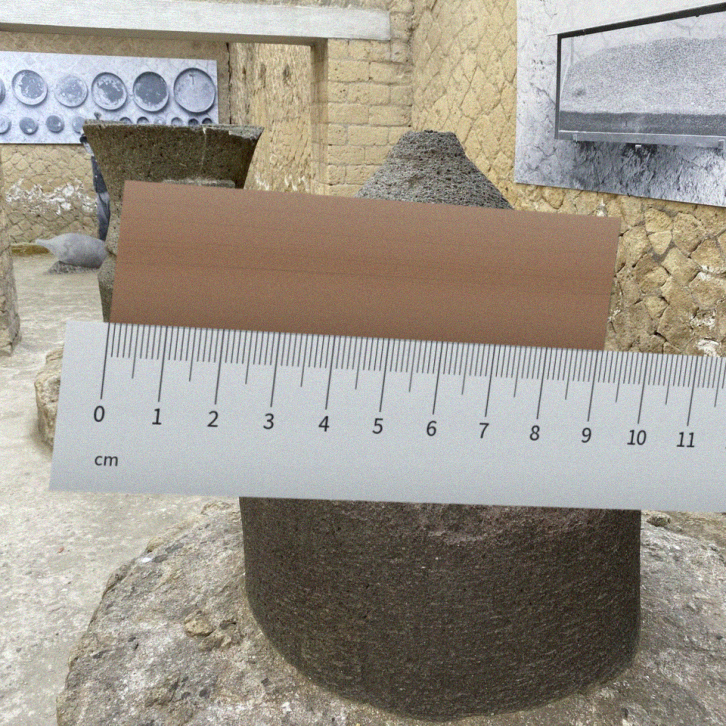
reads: 9.1
